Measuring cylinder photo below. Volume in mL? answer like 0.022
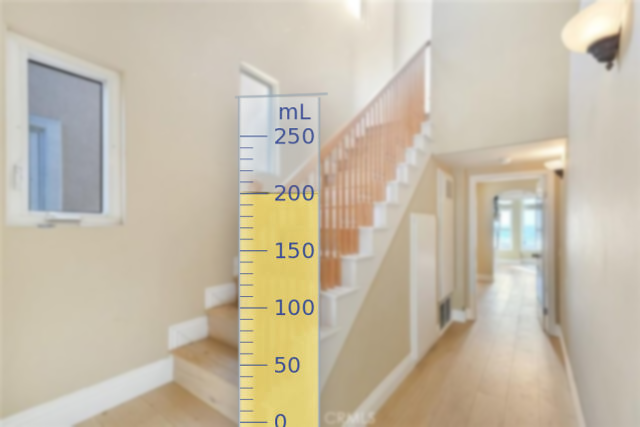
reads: 200
